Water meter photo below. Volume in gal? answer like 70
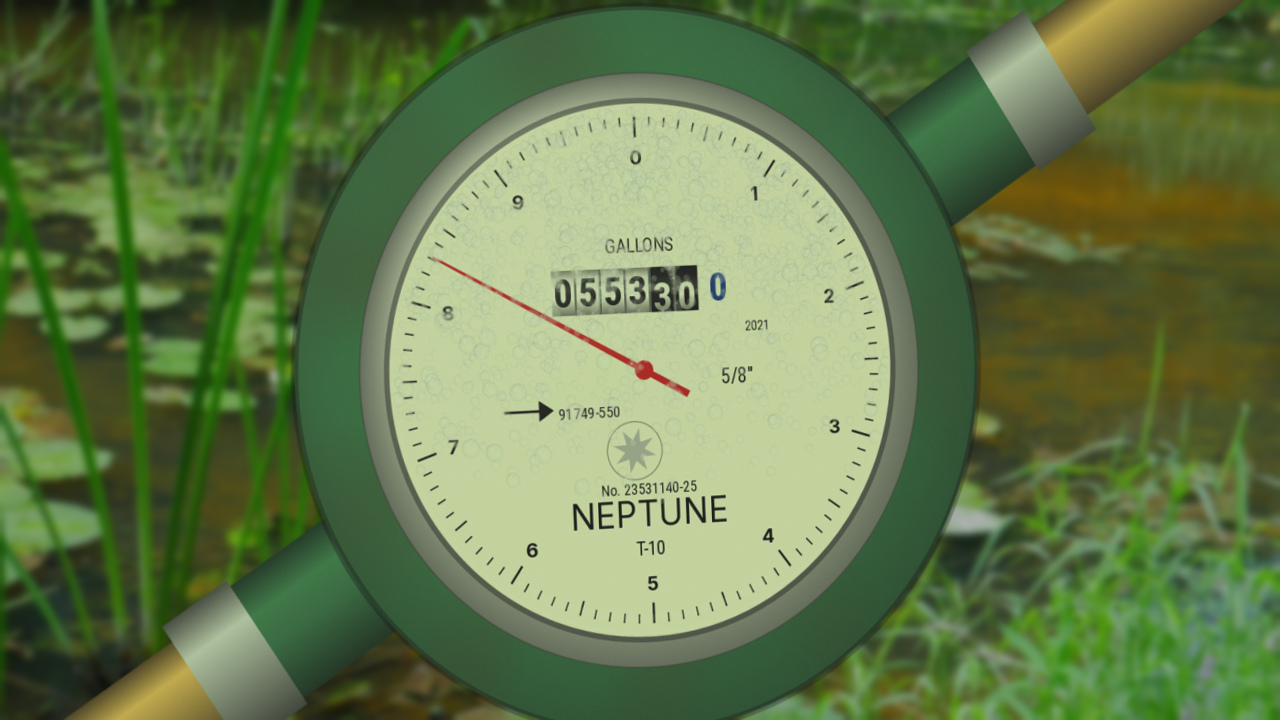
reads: 553298.3
